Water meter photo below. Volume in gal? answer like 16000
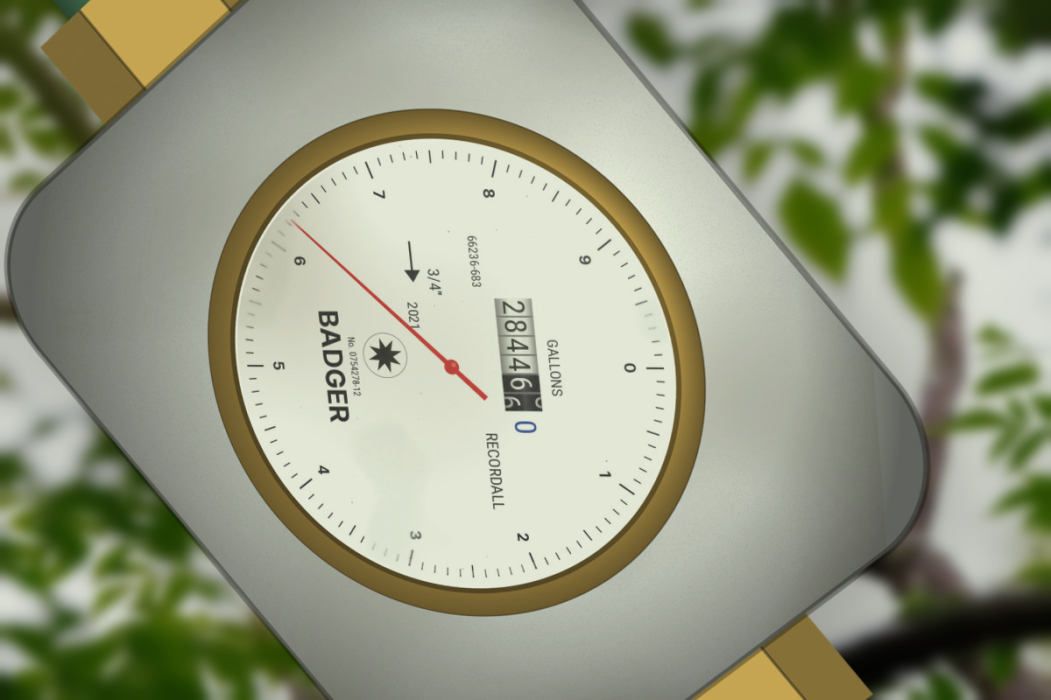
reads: 2844656.2
